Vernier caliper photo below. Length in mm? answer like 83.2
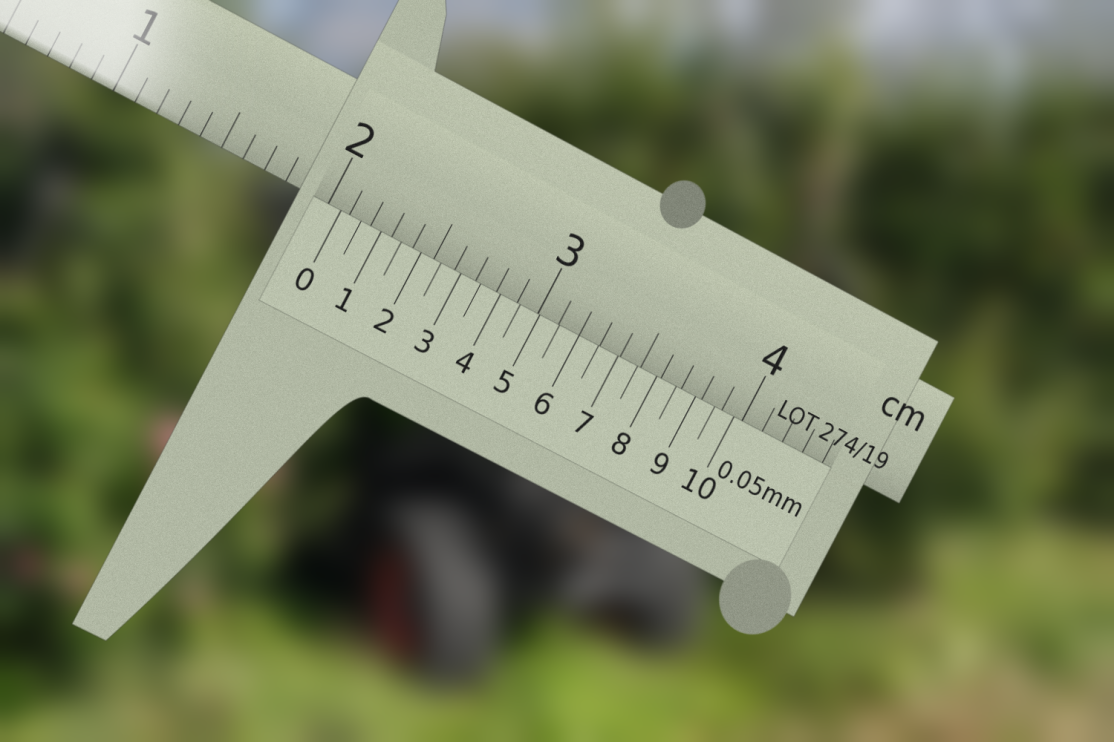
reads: 20.60
